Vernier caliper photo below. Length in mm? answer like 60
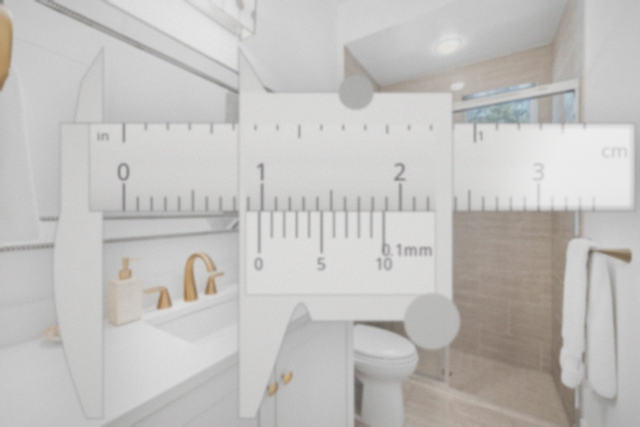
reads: 9.8
